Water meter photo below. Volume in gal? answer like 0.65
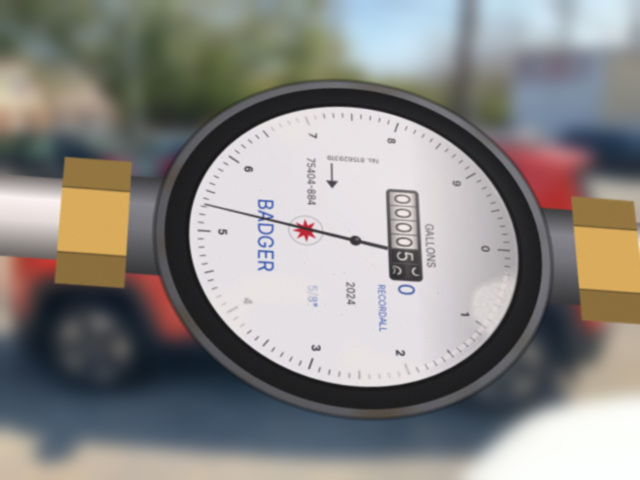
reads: 555.3
